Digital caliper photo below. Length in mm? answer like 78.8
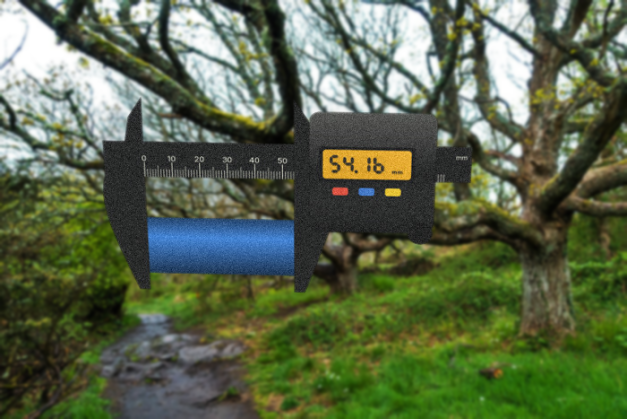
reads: 54.16
